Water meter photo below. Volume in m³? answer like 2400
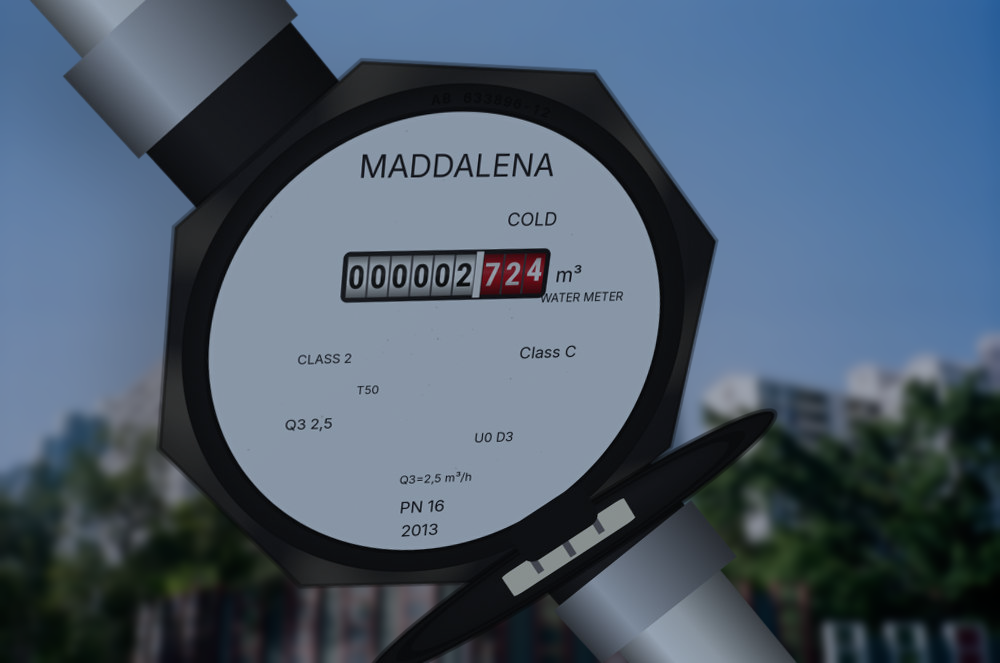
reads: 2.724
